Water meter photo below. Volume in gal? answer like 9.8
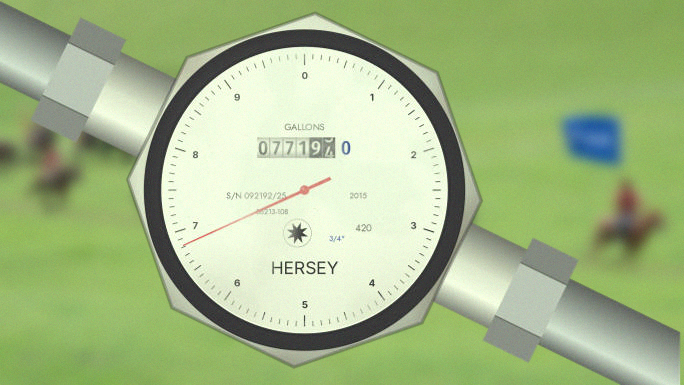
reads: 771936.8
